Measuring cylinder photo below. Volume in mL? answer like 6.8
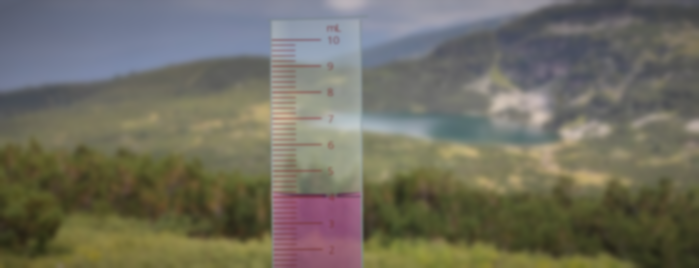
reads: 4
